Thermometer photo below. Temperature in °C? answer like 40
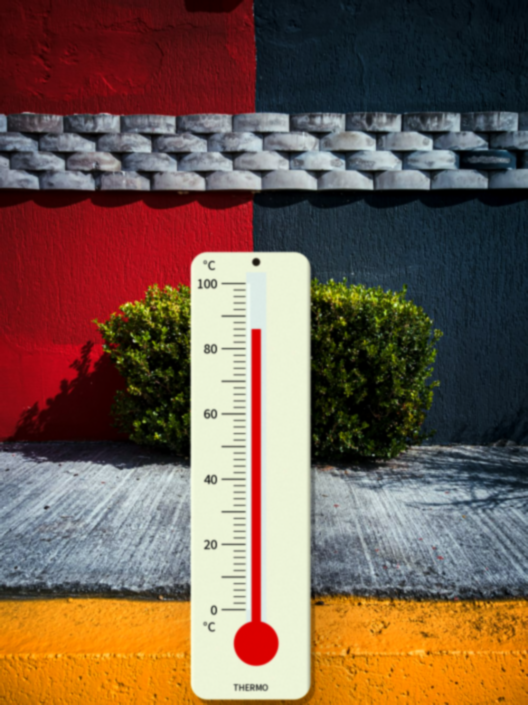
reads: 86
